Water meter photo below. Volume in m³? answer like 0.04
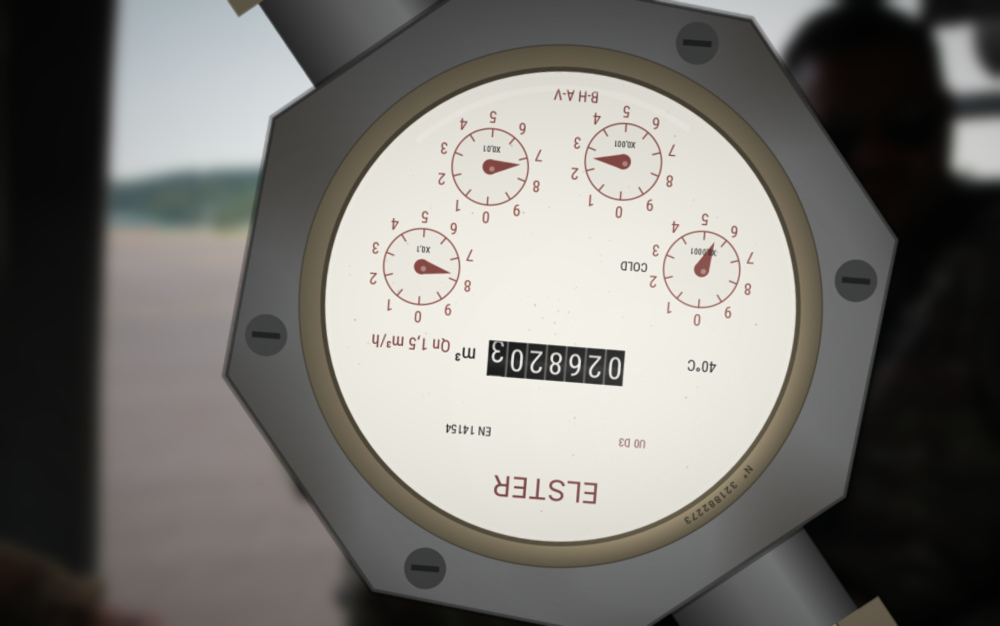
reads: 268202.7725
